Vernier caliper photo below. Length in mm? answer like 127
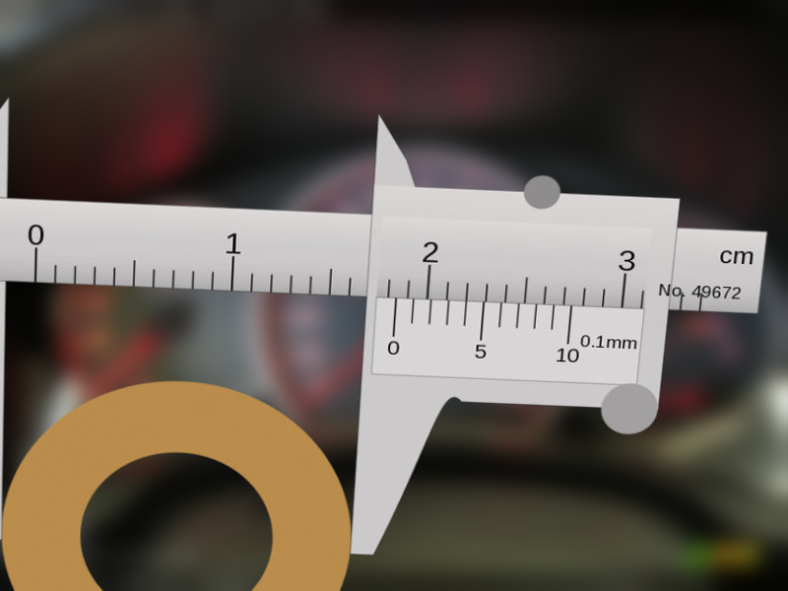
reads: 18.4
